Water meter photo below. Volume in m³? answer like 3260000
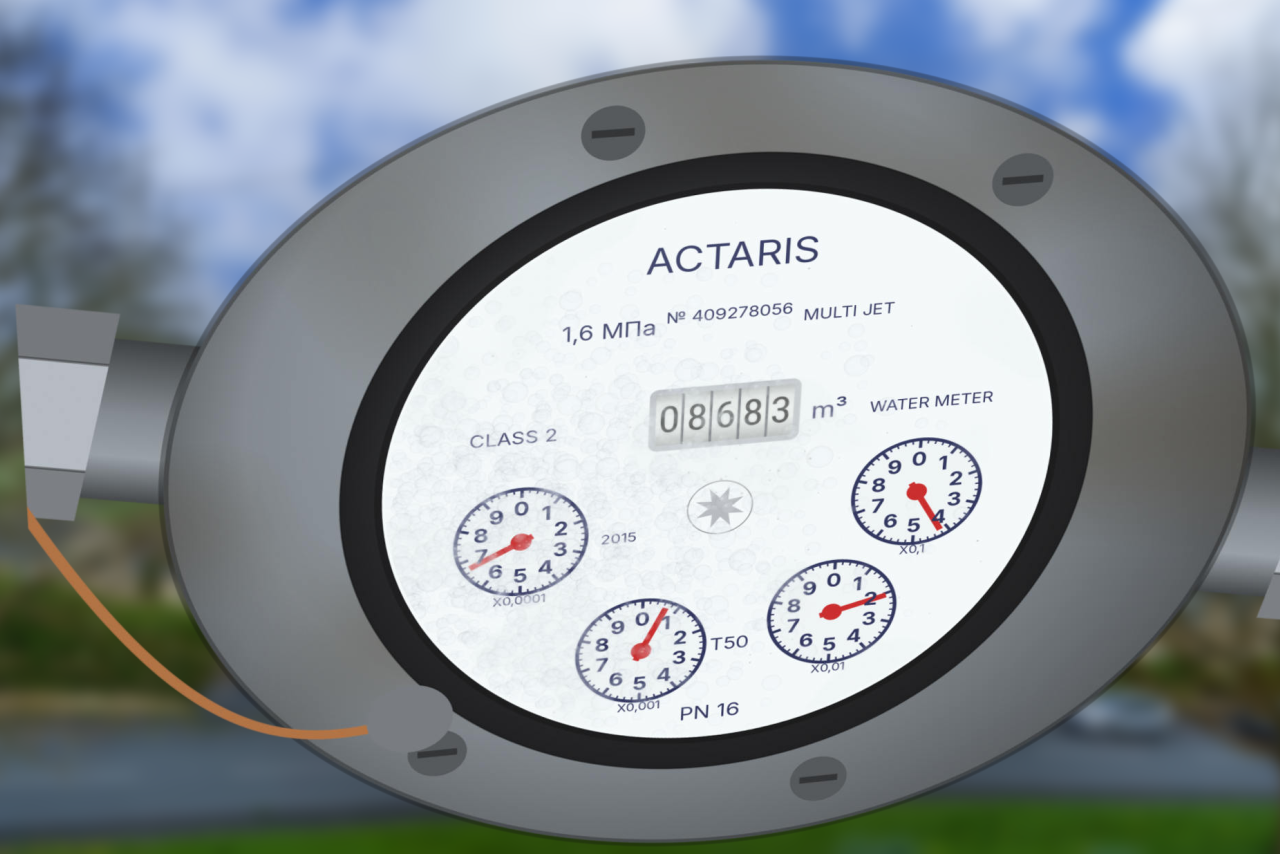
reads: 8683.4206
